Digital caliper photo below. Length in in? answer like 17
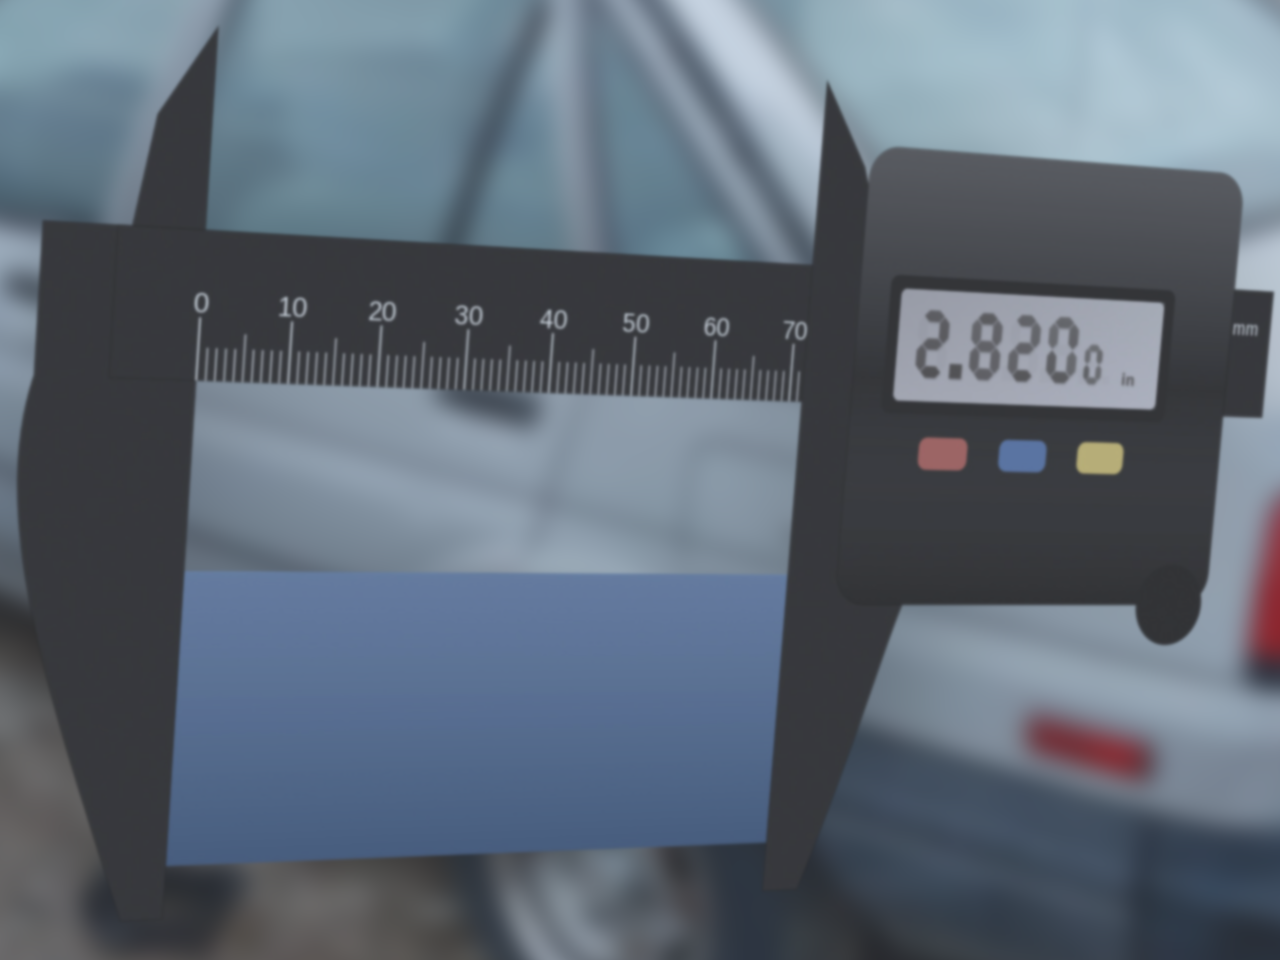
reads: 2.8200
